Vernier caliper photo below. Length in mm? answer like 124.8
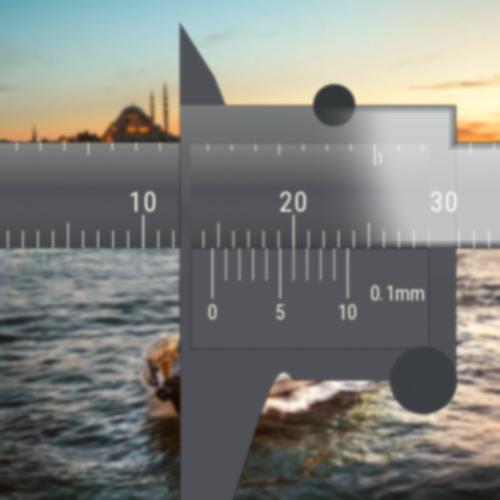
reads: 14.6
